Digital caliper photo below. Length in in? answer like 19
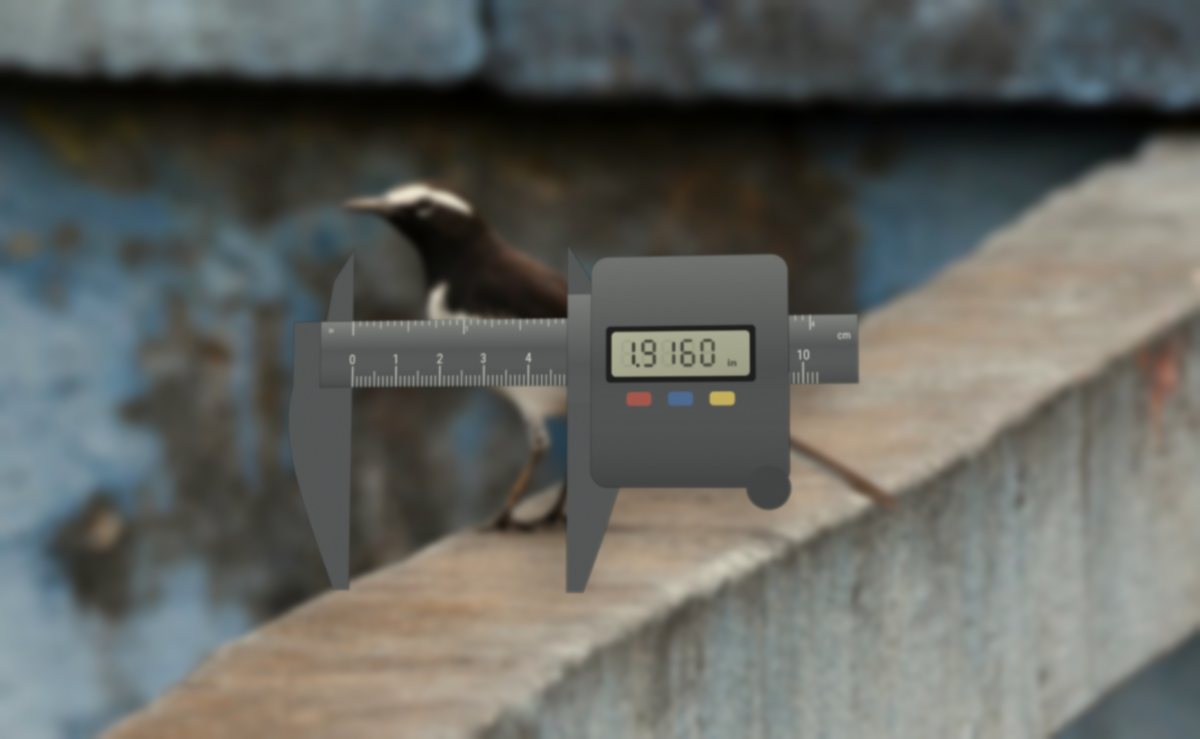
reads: 1.9160
